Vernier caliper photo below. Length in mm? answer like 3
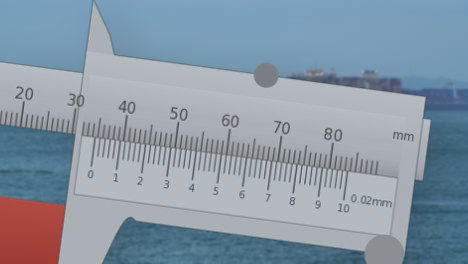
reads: 34.5
